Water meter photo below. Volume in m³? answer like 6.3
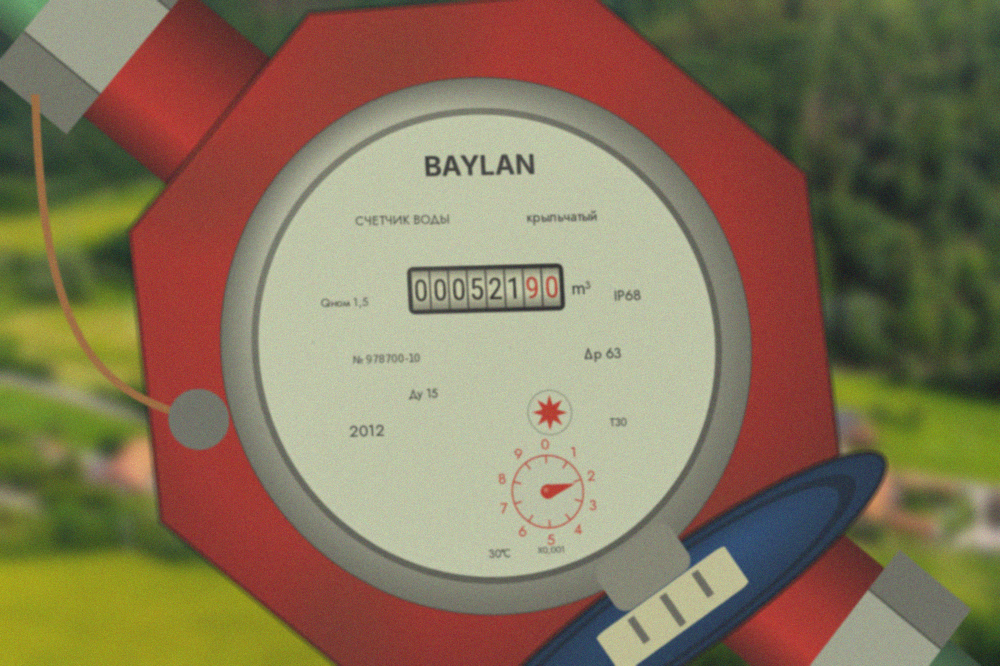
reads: 521.902
